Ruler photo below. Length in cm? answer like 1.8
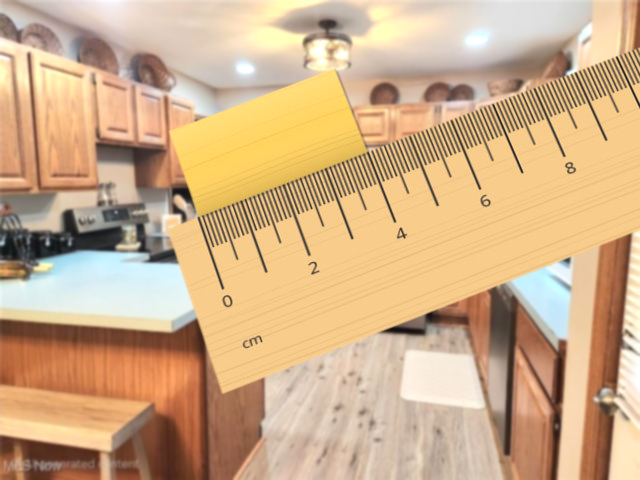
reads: 4
